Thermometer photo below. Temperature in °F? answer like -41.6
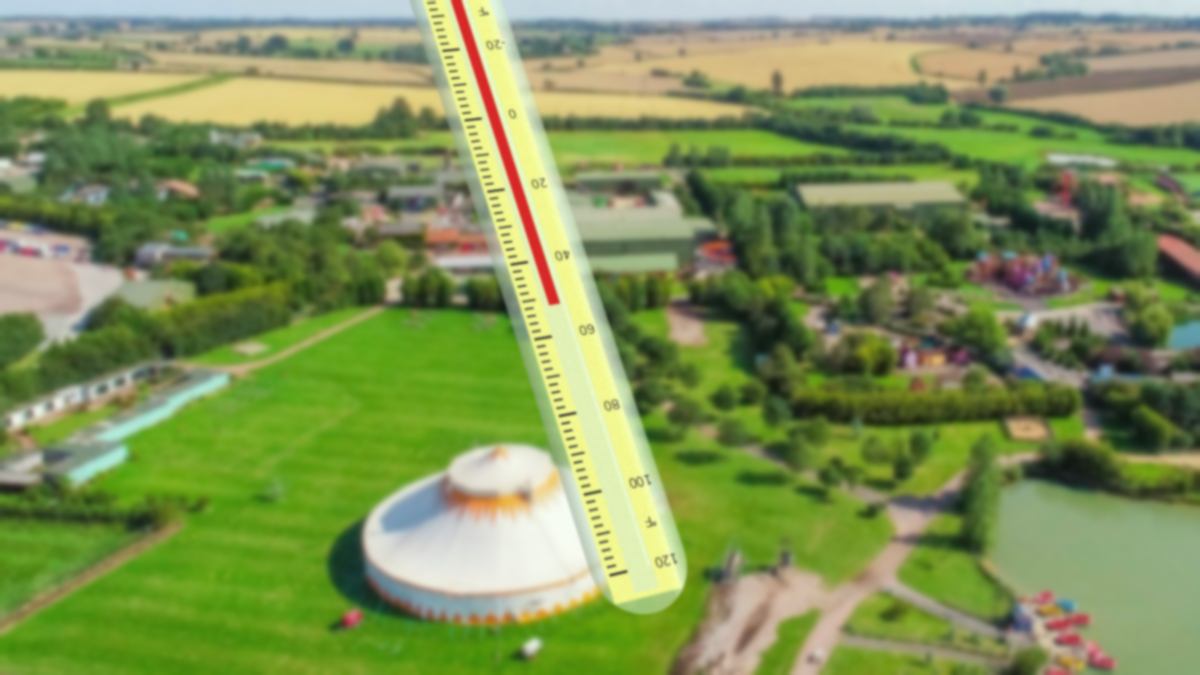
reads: 52
